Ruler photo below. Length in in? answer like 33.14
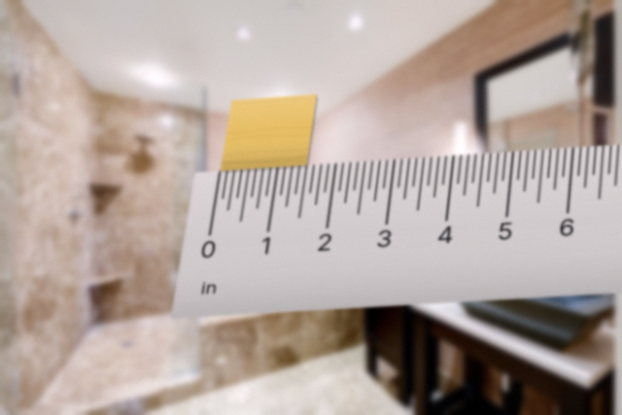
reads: 1.5
